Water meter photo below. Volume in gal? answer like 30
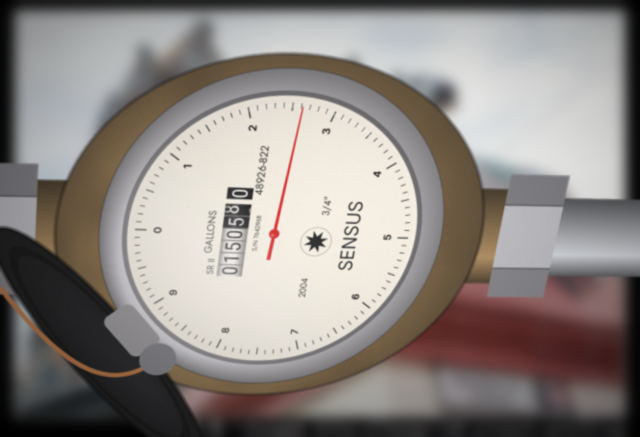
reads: 150582.6
